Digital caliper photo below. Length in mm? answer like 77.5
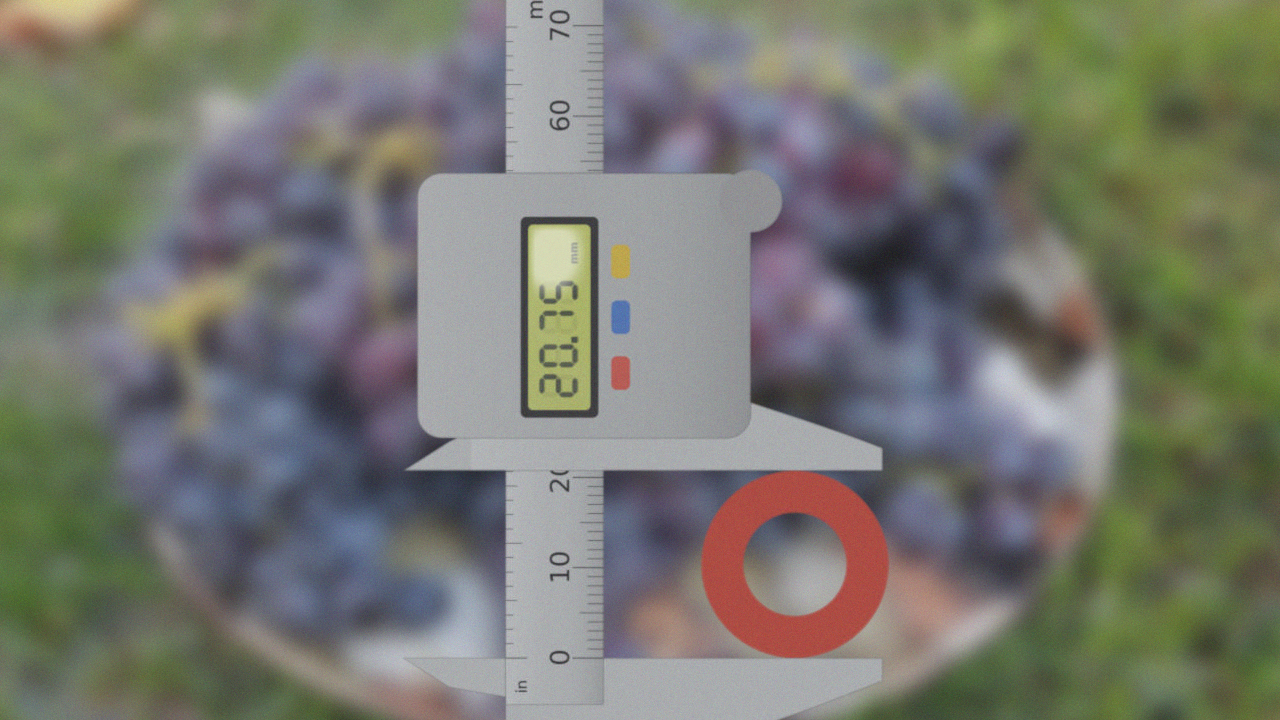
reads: 20.75
